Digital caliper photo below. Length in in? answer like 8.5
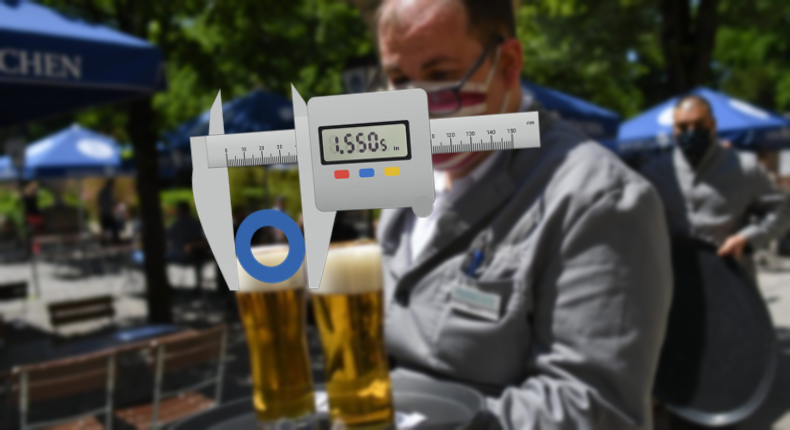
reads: 1.5505
